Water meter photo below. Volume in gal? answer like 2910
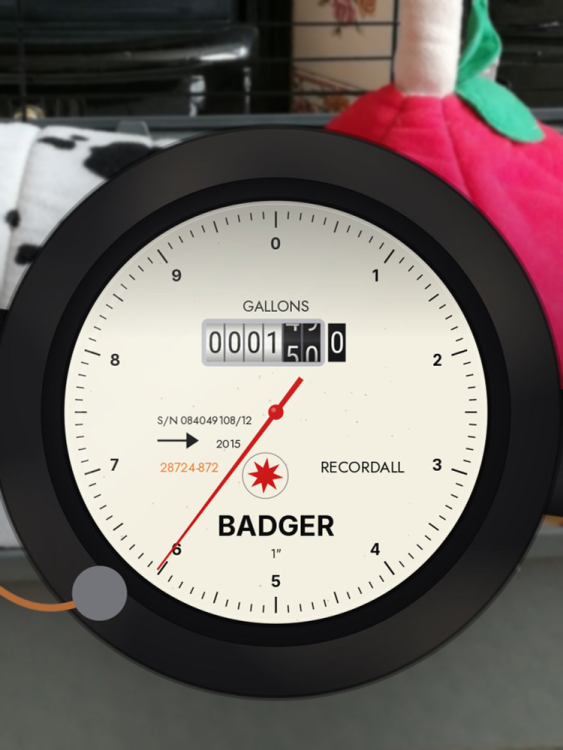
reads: 1496.0
